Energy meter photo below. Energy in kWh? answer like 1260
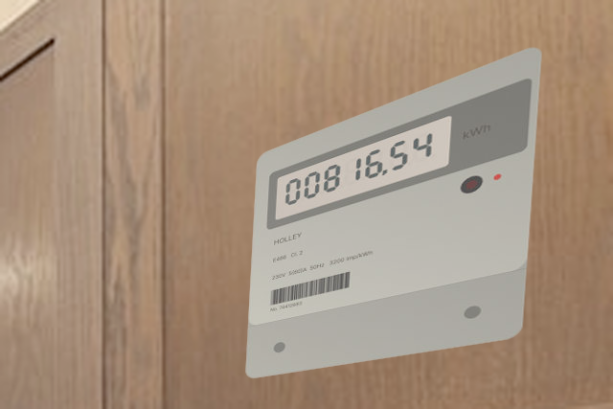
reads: 816.54
